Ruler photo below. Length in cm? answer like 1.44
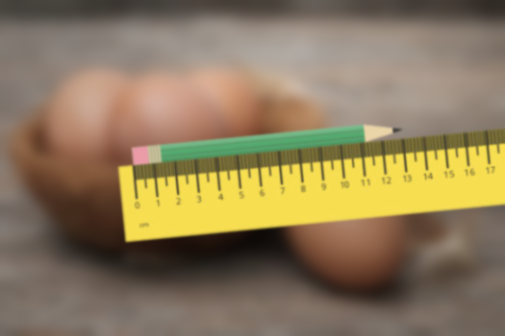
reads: 13
